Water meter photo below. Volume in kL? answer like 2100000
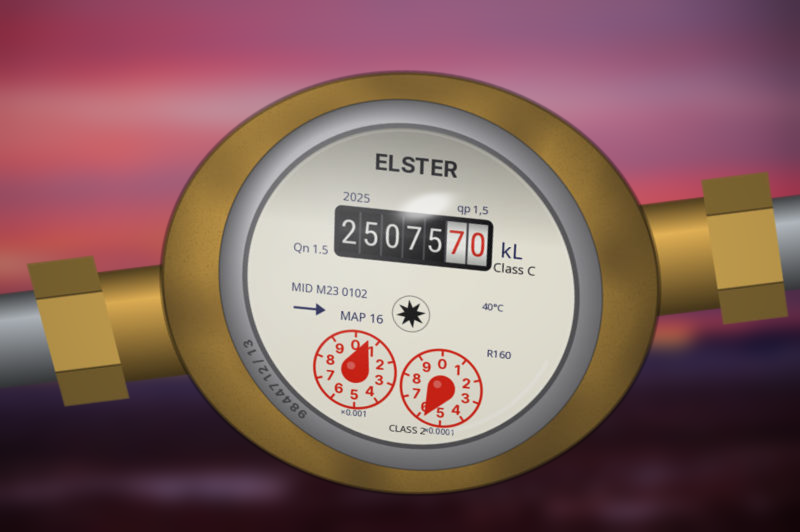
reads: 25075.7005
